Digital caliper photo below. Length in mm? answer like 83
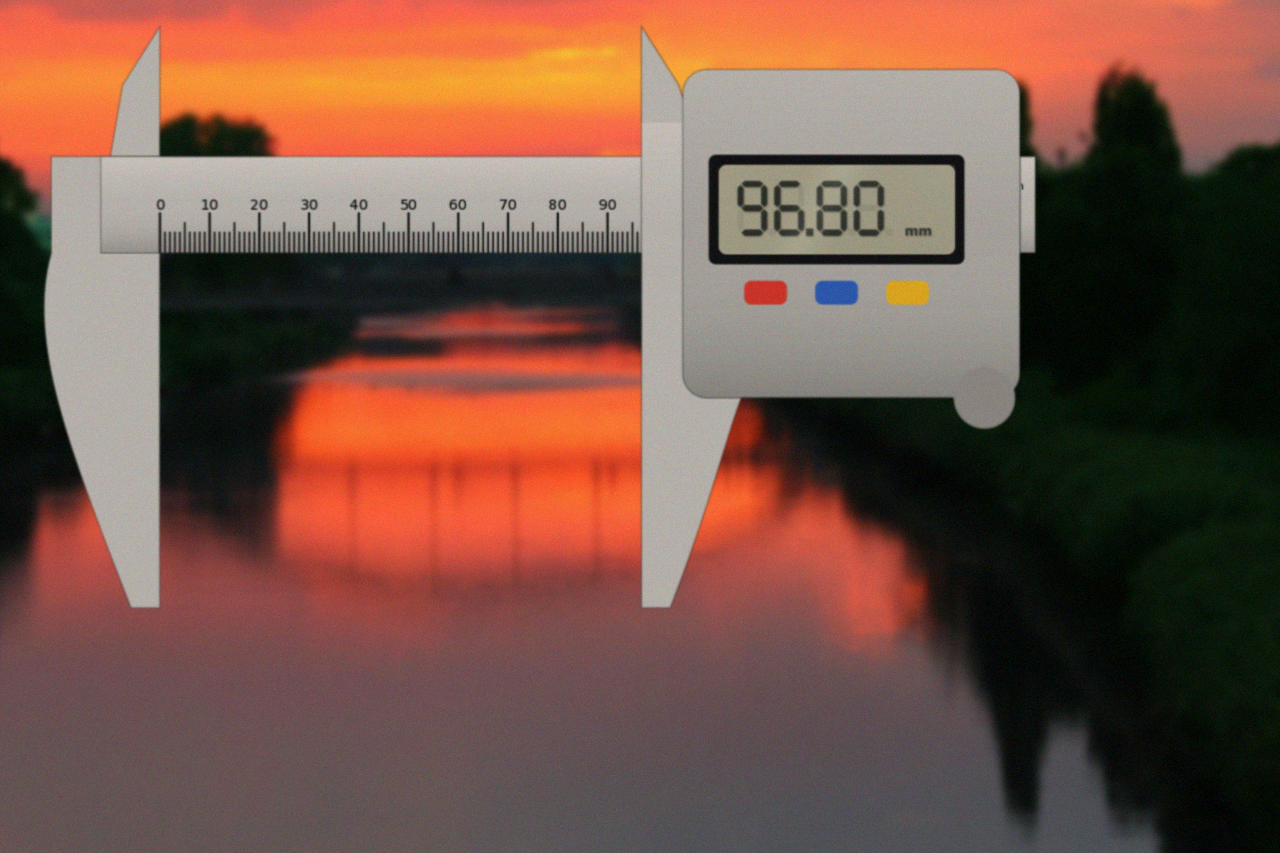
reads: 96.80
